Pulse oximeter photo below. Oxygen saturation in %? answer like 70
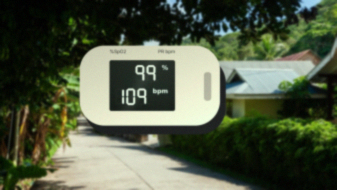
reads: 99
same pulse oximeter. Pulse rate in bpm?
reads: 109
